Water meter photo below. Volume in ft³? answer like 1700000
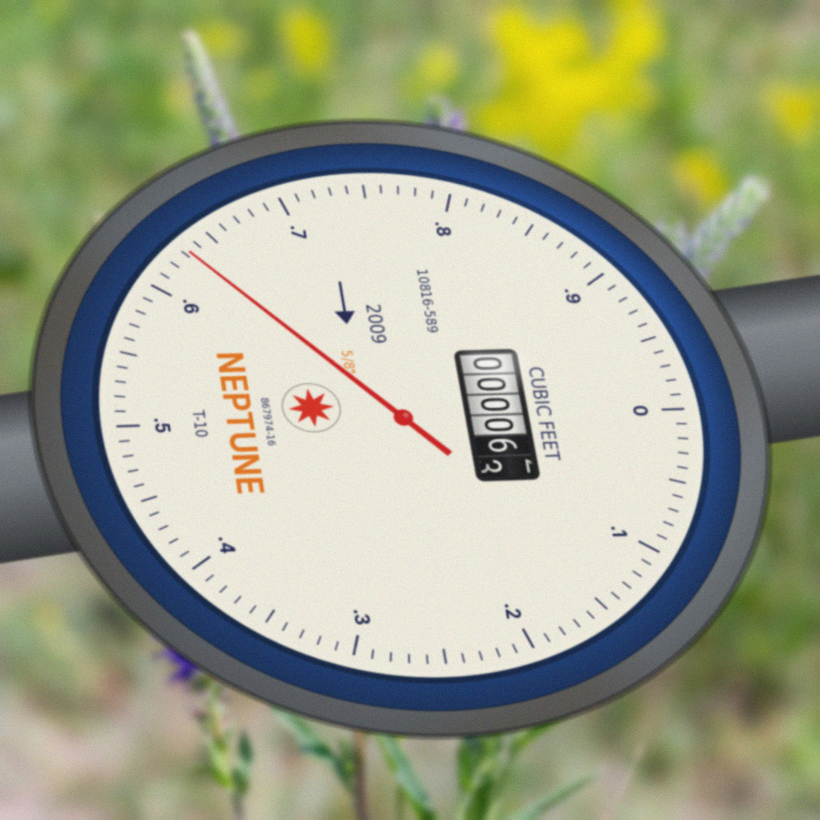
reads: 62.63
